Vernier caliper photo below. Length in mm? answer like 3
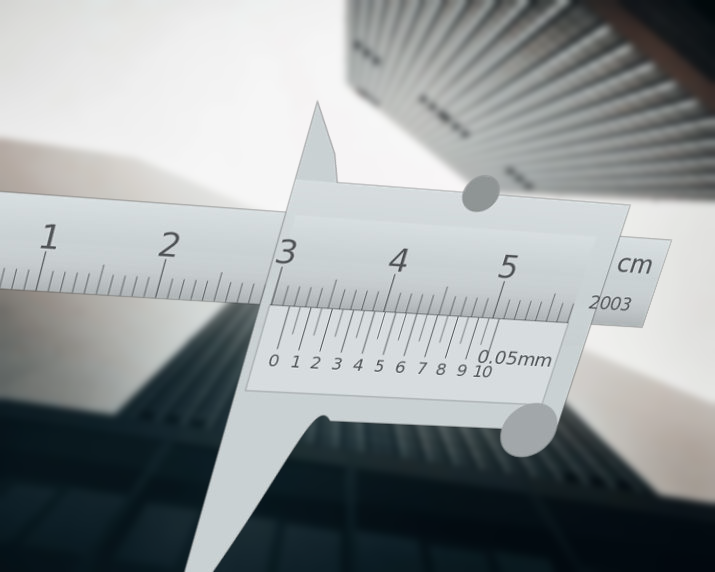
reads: 31.6
